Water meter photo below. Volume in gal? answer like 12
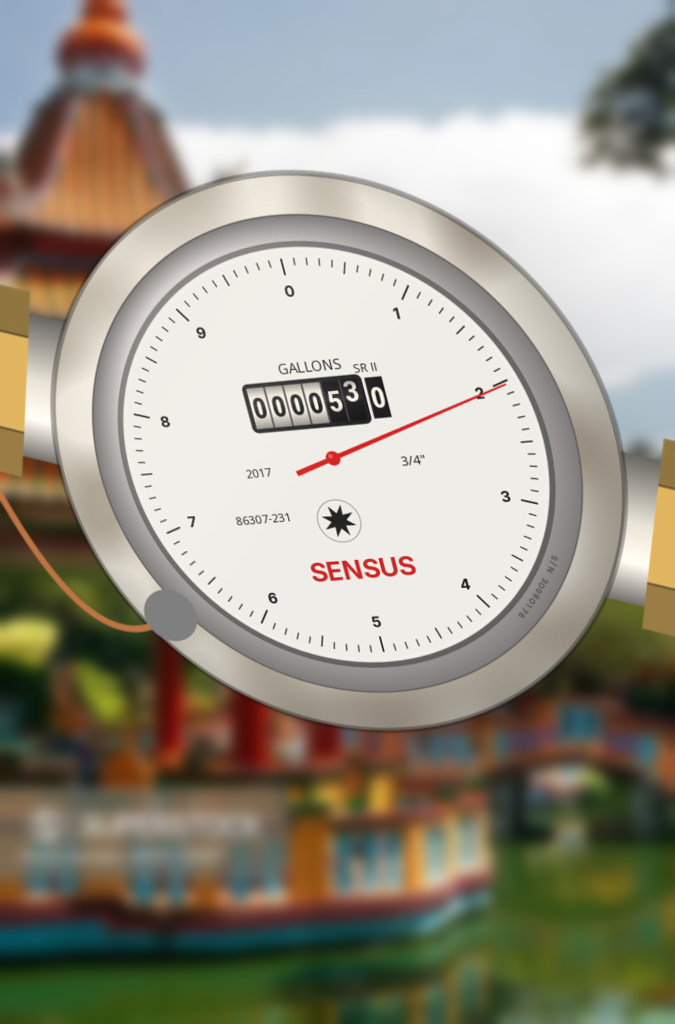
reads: 532.0
